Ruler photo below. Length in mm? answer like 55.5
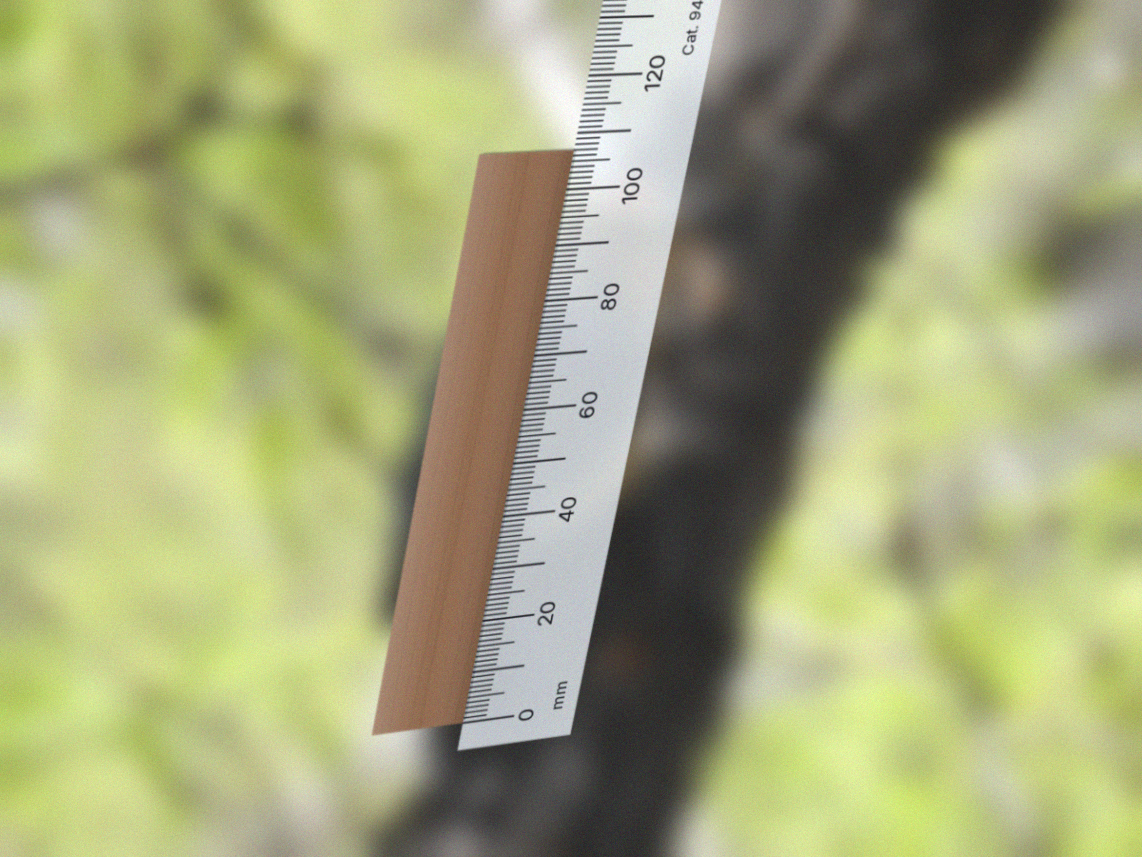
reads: 107
